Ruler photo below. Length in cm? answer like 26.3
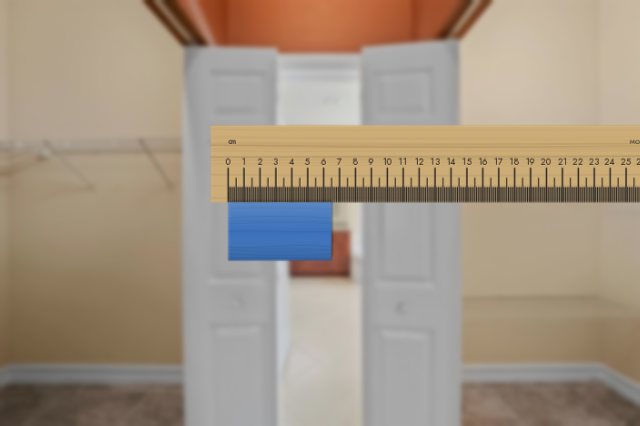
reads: 6.5
